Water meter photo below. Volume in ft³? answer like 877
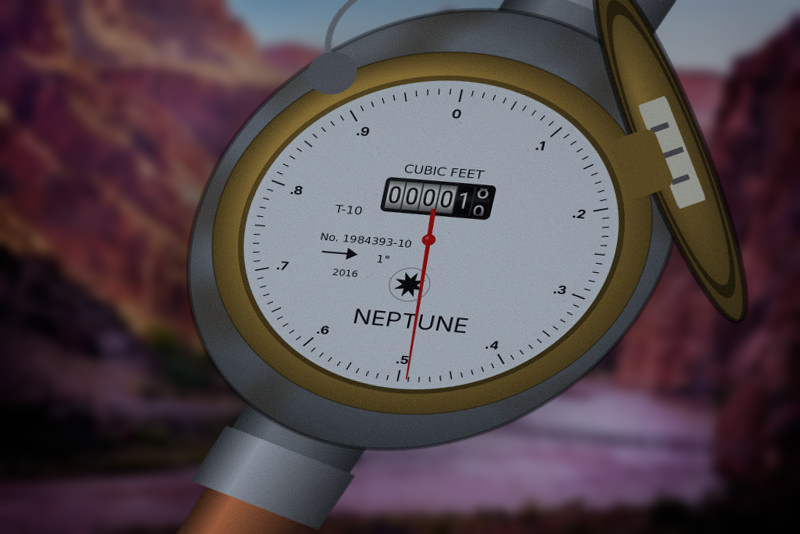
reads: 18.49
